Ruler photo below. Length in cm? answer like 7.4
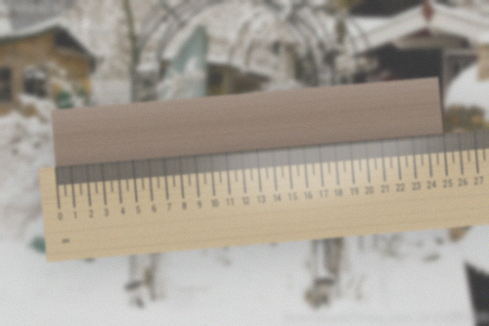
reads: 25
